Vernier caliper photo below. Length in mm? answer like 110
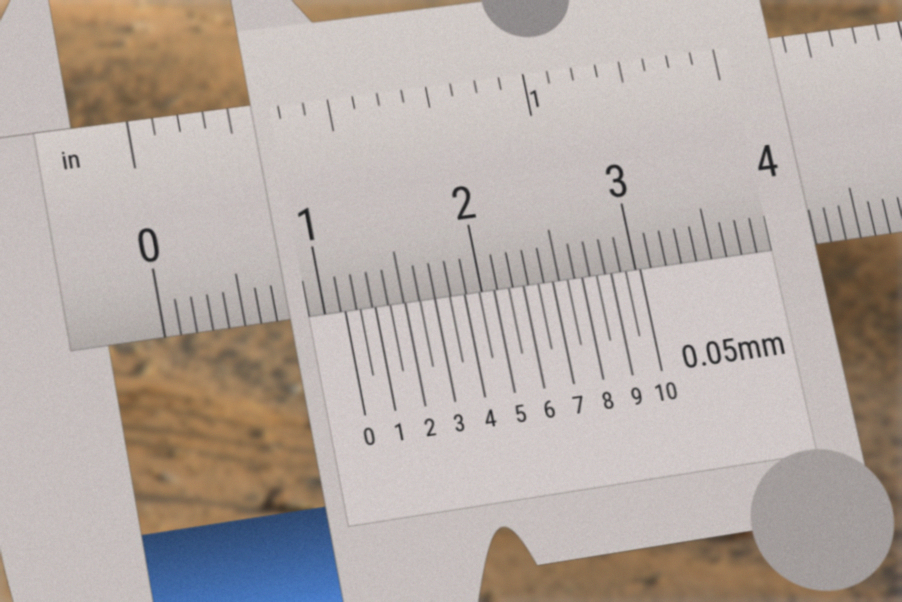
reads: 11.3
